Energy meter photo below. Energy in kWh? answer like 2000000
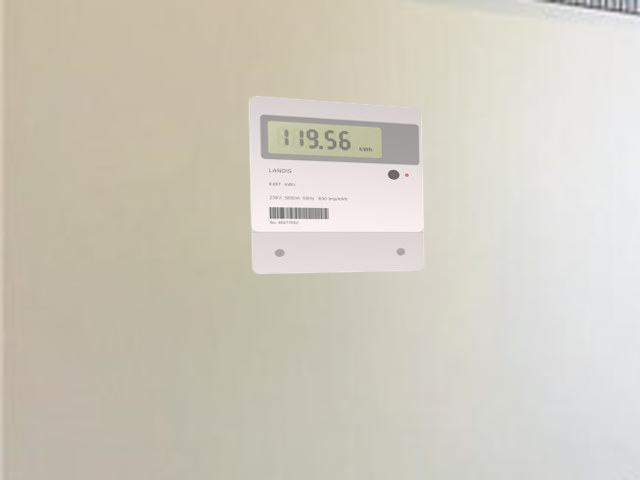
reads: 119.56
